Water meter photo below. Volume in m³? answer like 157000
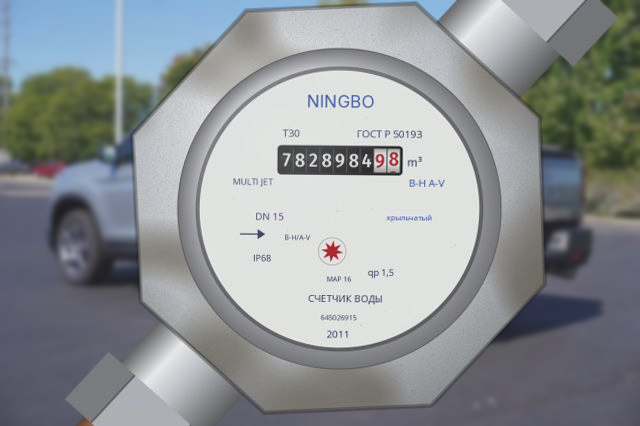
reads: 7828984.98
